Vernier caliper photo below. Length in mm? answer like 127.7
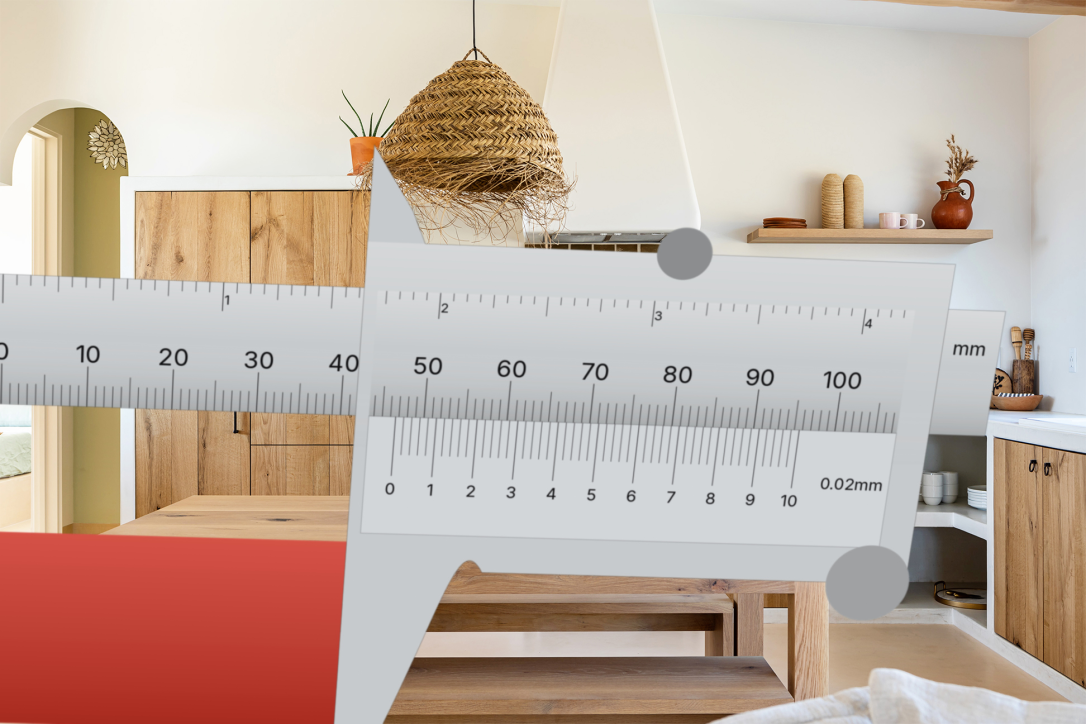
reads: 46.6
